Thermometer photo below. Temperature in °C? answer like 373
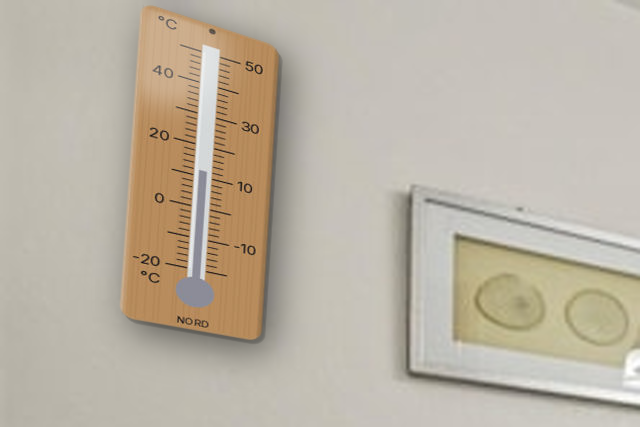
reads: 12
